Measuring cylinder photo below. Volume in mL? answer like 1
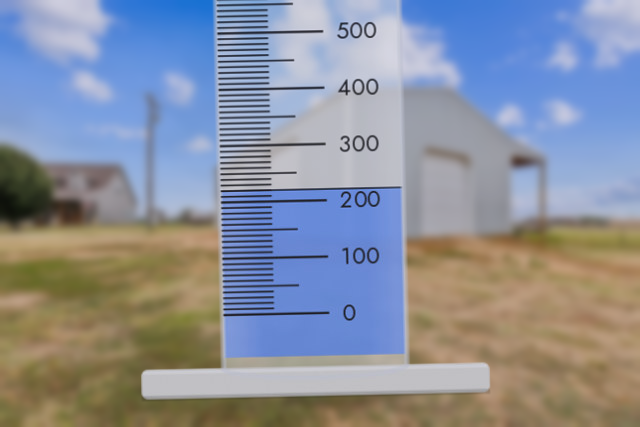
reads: 220
